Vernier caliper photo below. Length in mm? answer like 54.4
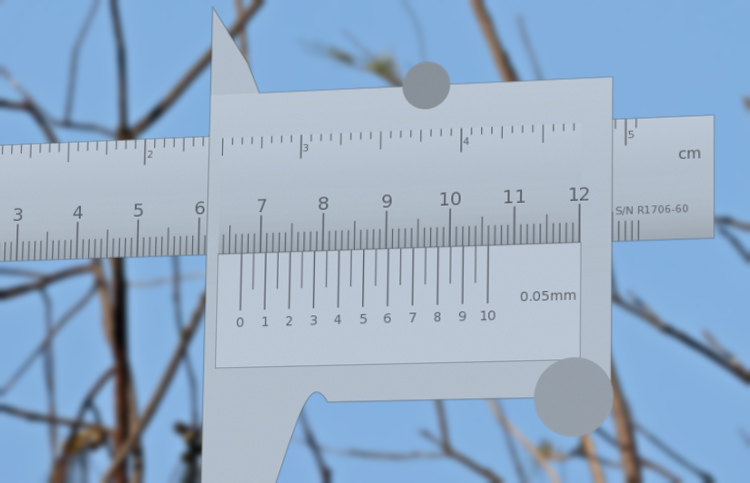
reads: 67.0
